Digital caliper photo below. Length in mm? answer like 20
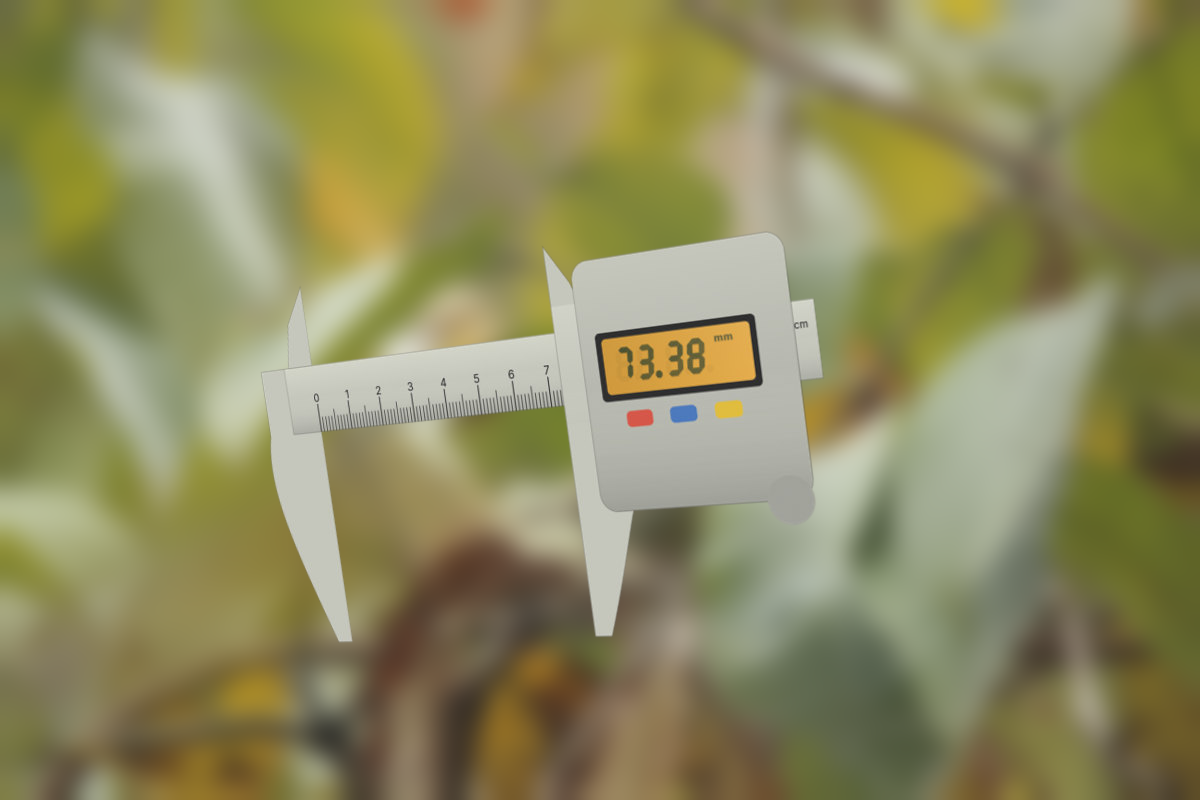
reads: 73.38
